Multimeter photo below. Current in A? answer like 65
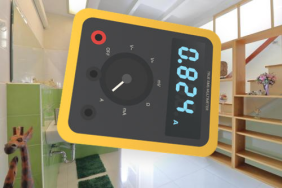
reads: 0.824
